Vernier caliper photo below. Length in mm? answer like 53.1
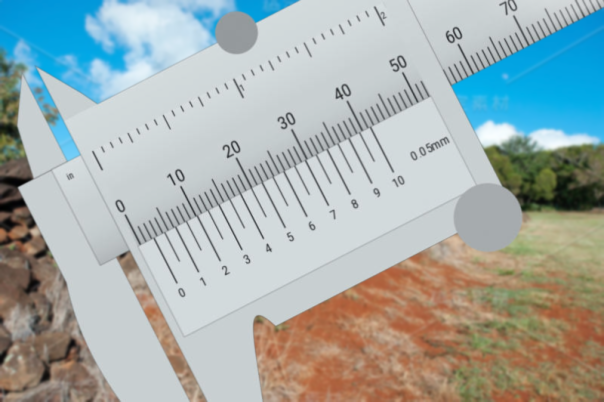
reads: 2.4
